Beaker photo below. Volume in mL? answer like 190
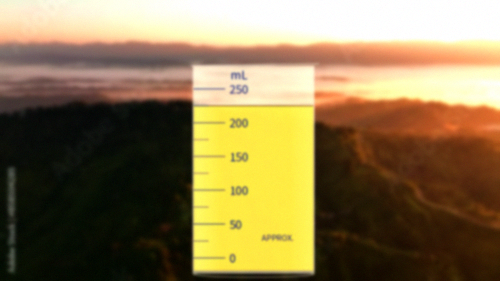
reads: 225
